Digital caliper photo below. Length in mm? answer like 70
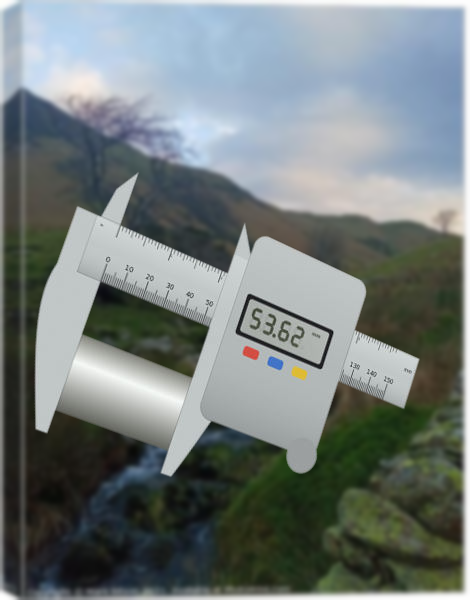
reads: 53.62
